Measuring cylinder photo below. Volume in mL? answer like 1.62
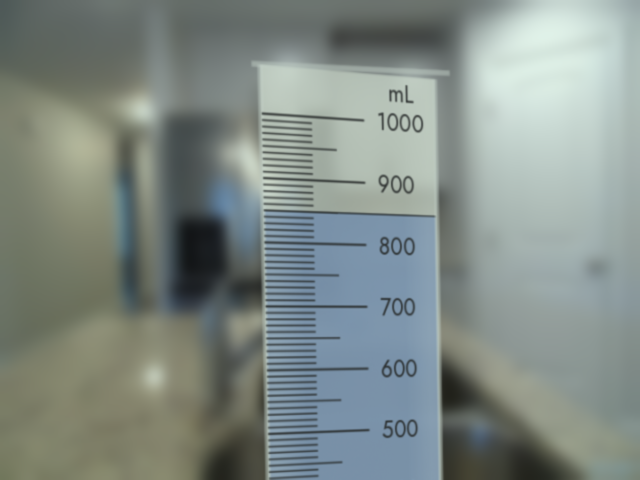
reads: 850
